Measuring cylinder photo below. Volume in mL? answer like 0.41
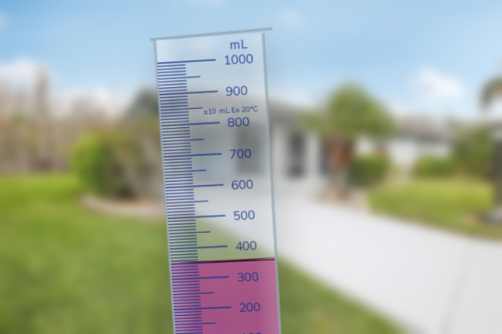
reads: 350
